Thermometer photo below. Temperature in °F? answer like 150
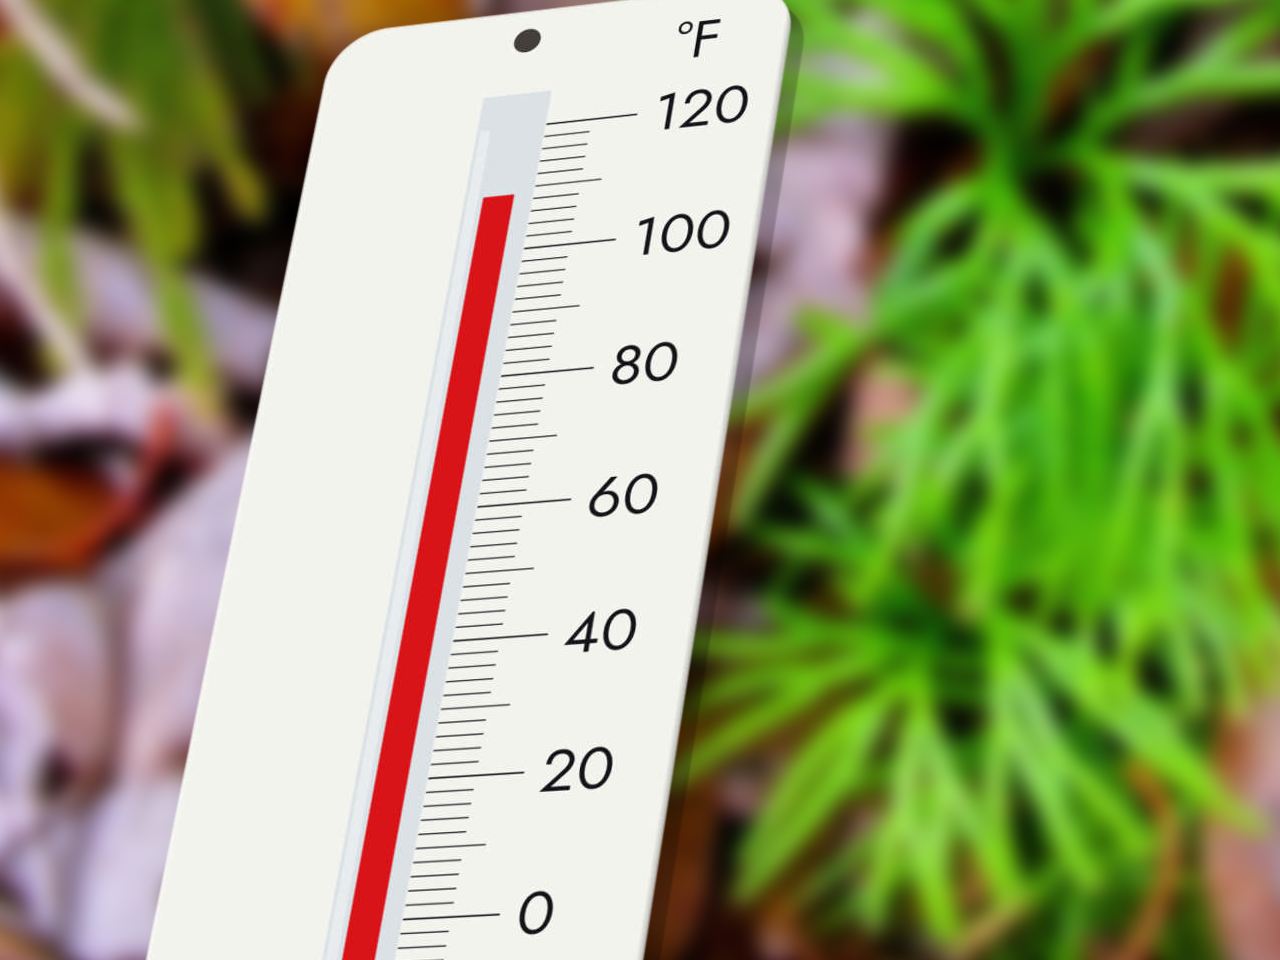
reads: 109
